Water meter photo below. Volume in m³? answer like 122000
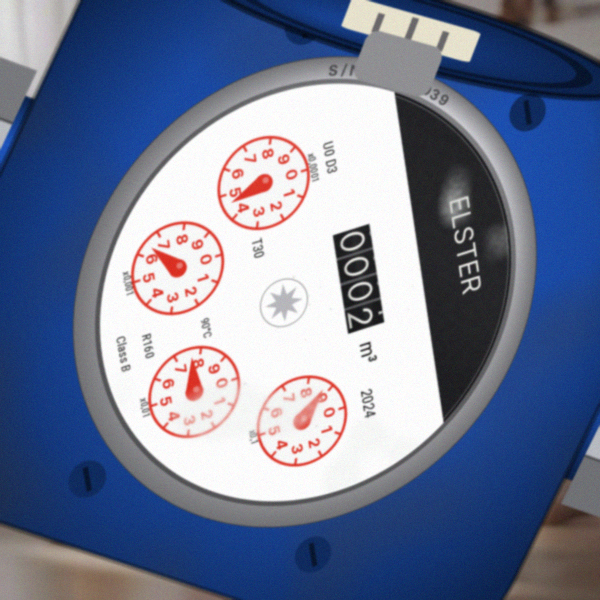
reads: 1.8764
